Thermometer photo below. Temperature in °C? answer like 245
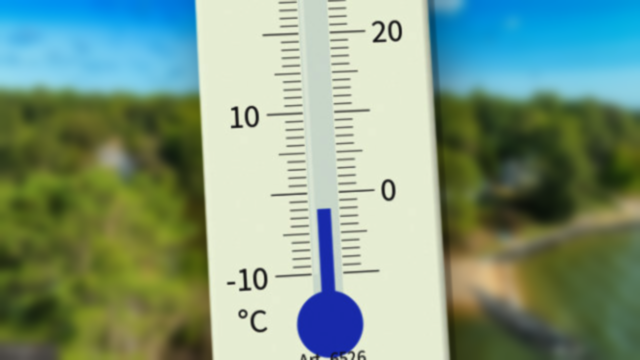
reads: -2
